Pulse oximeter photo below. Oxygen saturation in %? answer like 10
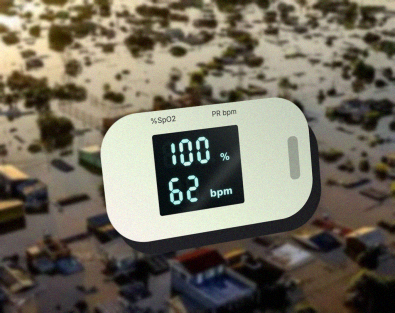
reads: 100
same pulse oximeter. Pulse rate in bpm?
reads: 62
